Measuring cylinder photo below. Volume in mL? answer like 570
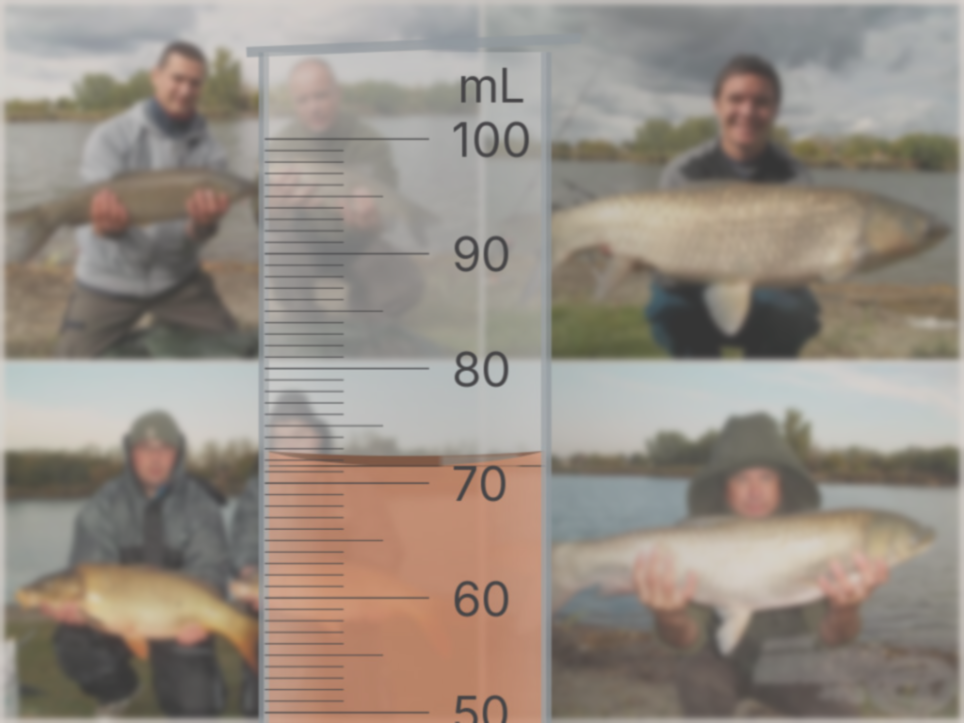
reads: 71.5
